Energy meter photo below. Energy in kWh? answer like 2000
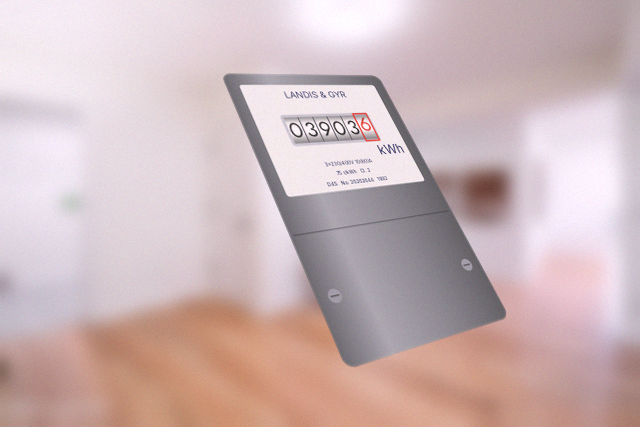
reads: 3903.6
